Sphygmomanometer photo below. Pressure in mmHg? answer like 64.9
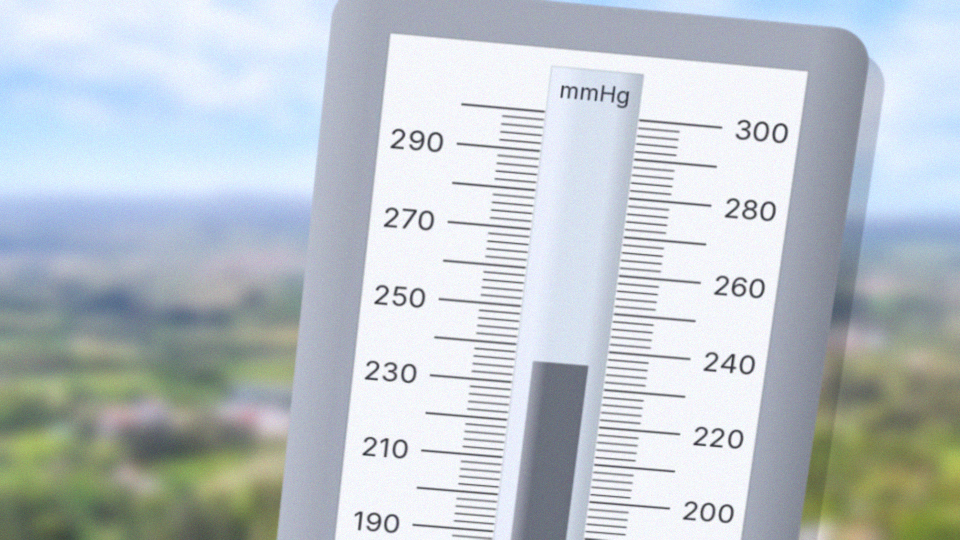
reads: 236
